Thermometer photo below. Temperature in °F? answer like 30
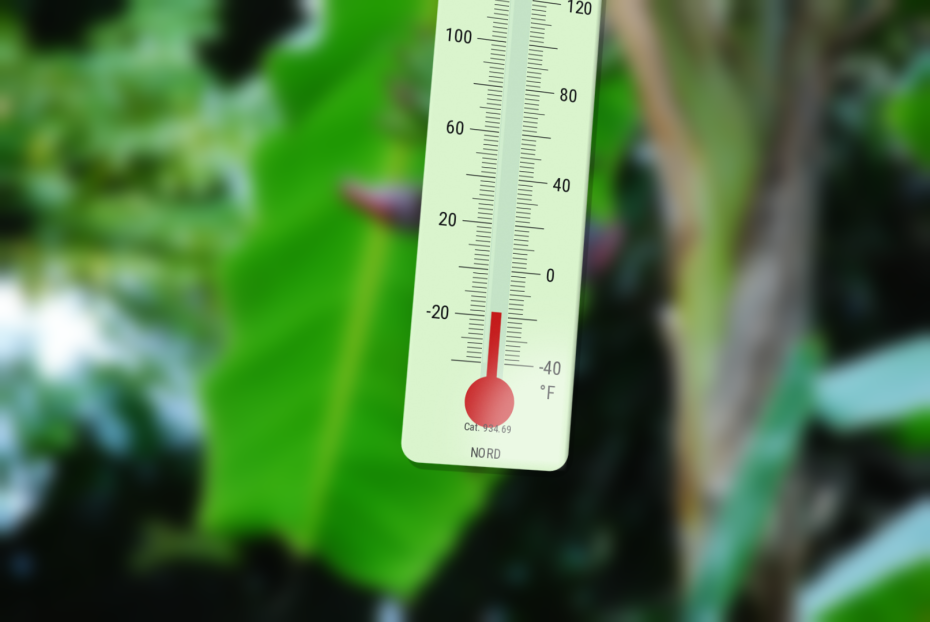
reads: -18
